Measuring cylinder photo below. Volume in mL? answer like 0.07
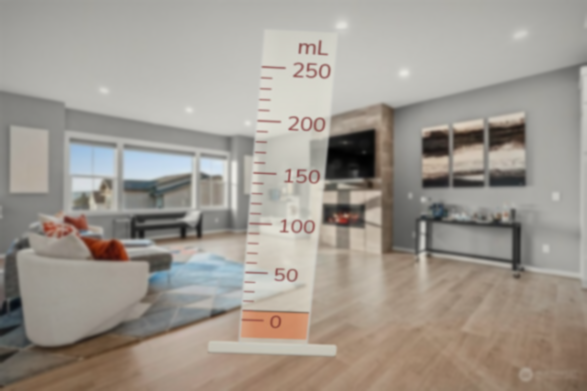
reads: 10
